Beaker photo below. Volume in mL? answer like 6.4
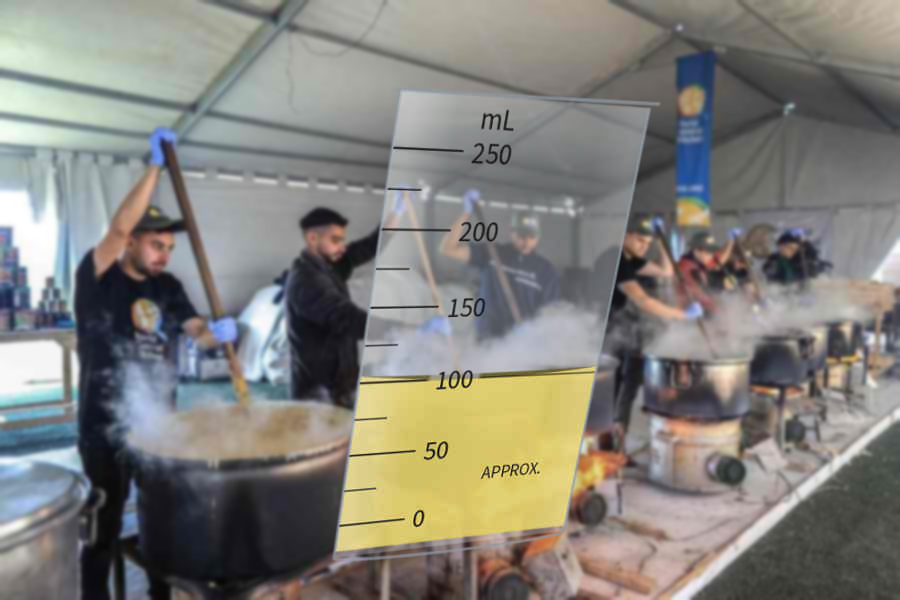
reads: 100
